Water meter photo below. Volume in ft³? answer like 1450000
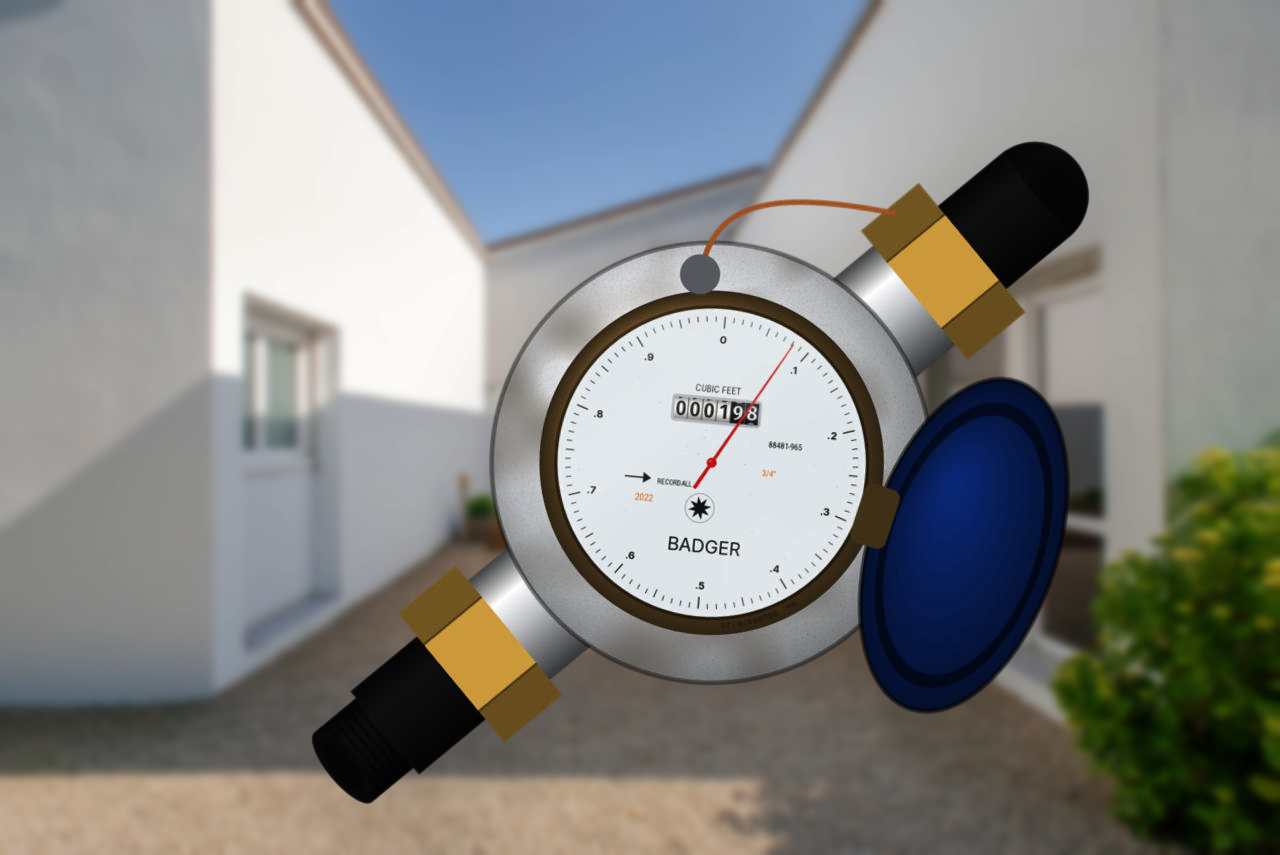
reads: 198.08
